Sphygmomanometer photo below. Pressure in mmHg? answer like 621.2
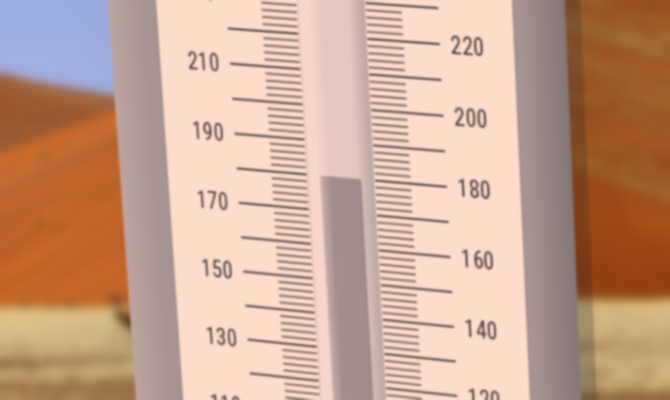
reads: 180
